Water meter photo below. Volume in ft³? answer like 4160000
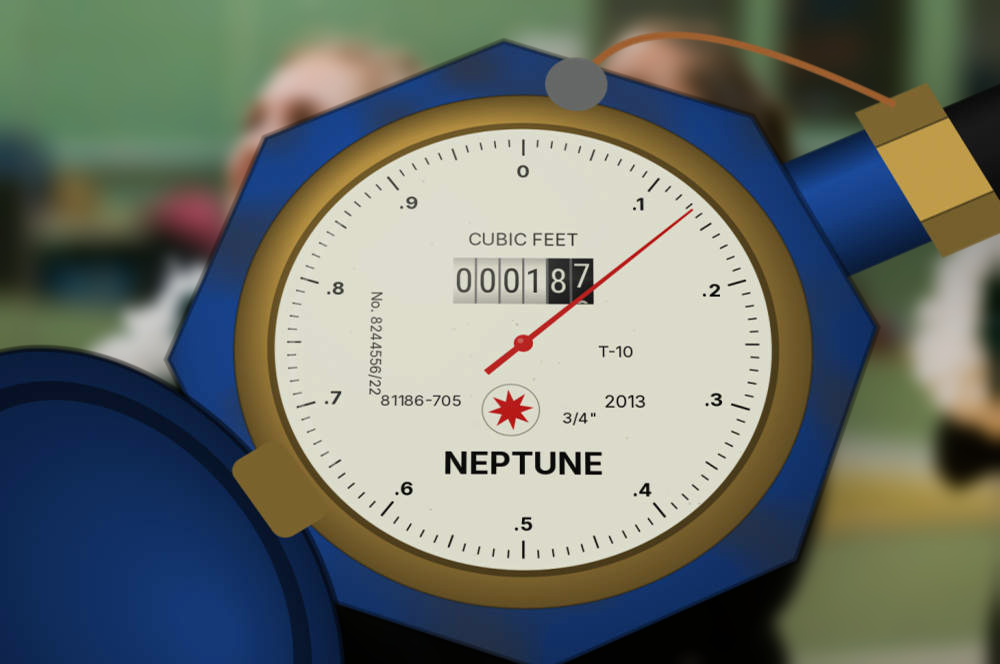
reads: 187.13
